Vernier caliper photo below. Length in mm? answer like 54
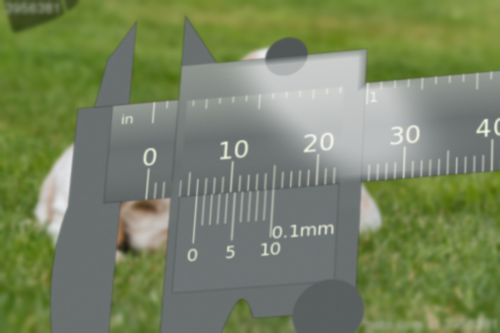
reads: 6.0
